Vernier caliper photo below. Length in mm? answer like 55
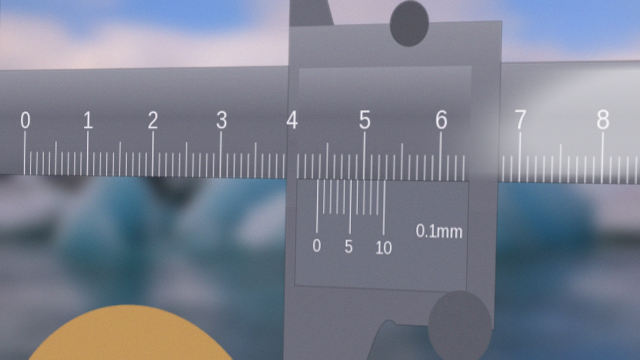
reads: 43.8
